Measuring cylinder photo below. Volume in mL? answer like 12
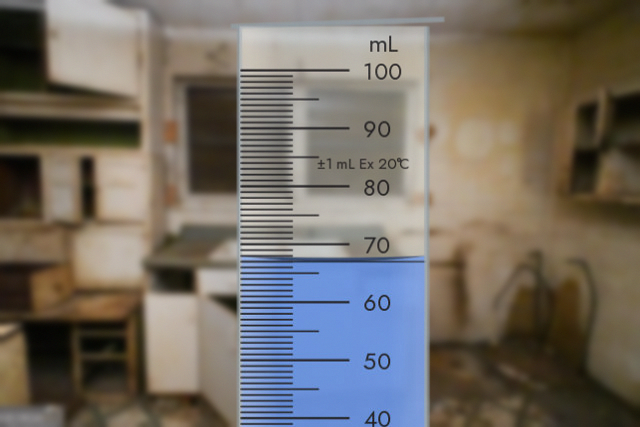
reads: 67
